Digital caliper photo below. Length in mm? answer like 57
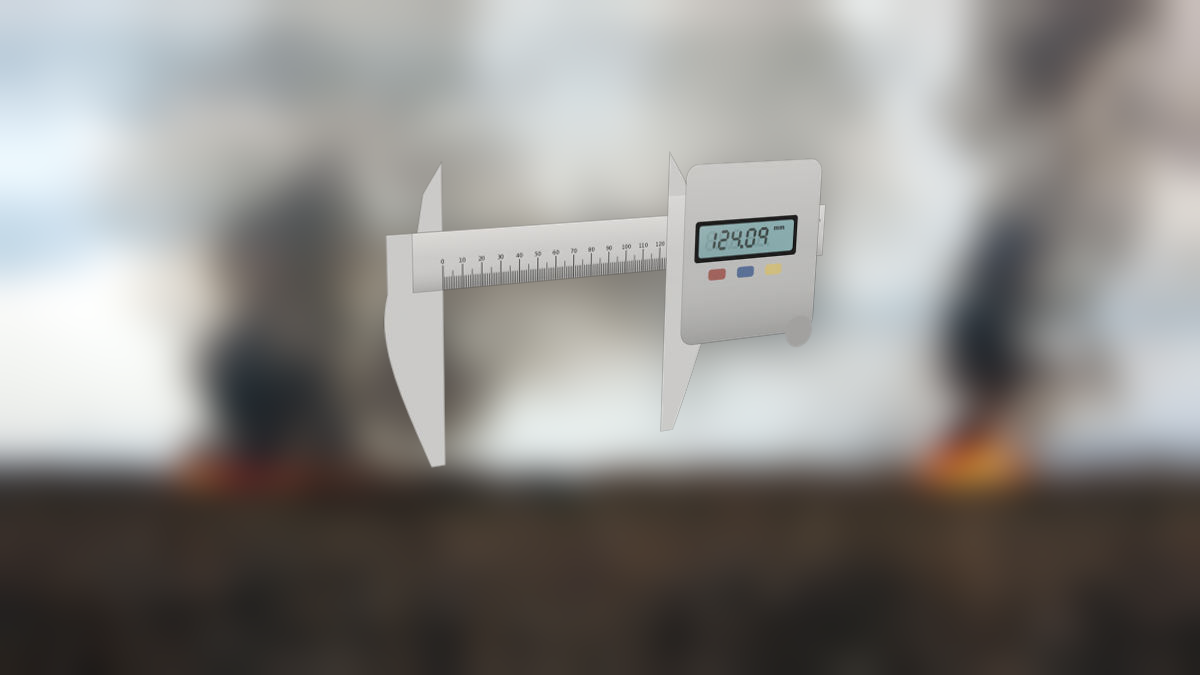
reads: 124.09
